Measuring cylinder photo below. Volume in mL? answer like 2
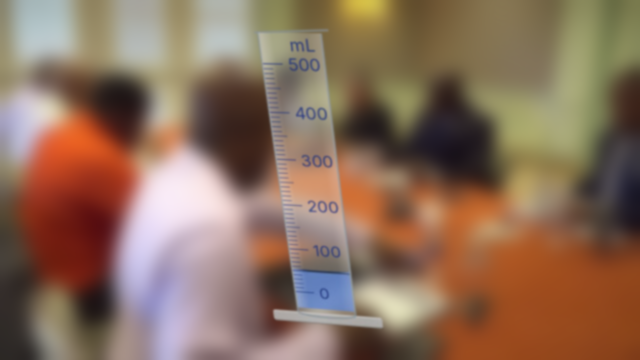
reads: 50
